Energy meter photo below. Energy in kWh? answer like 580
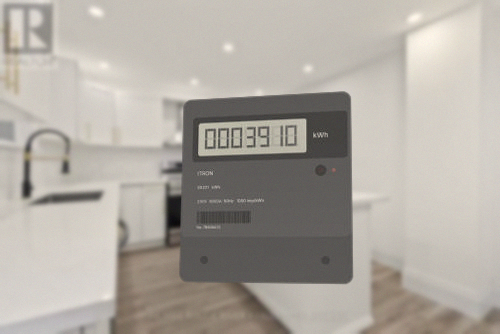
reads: 3910
